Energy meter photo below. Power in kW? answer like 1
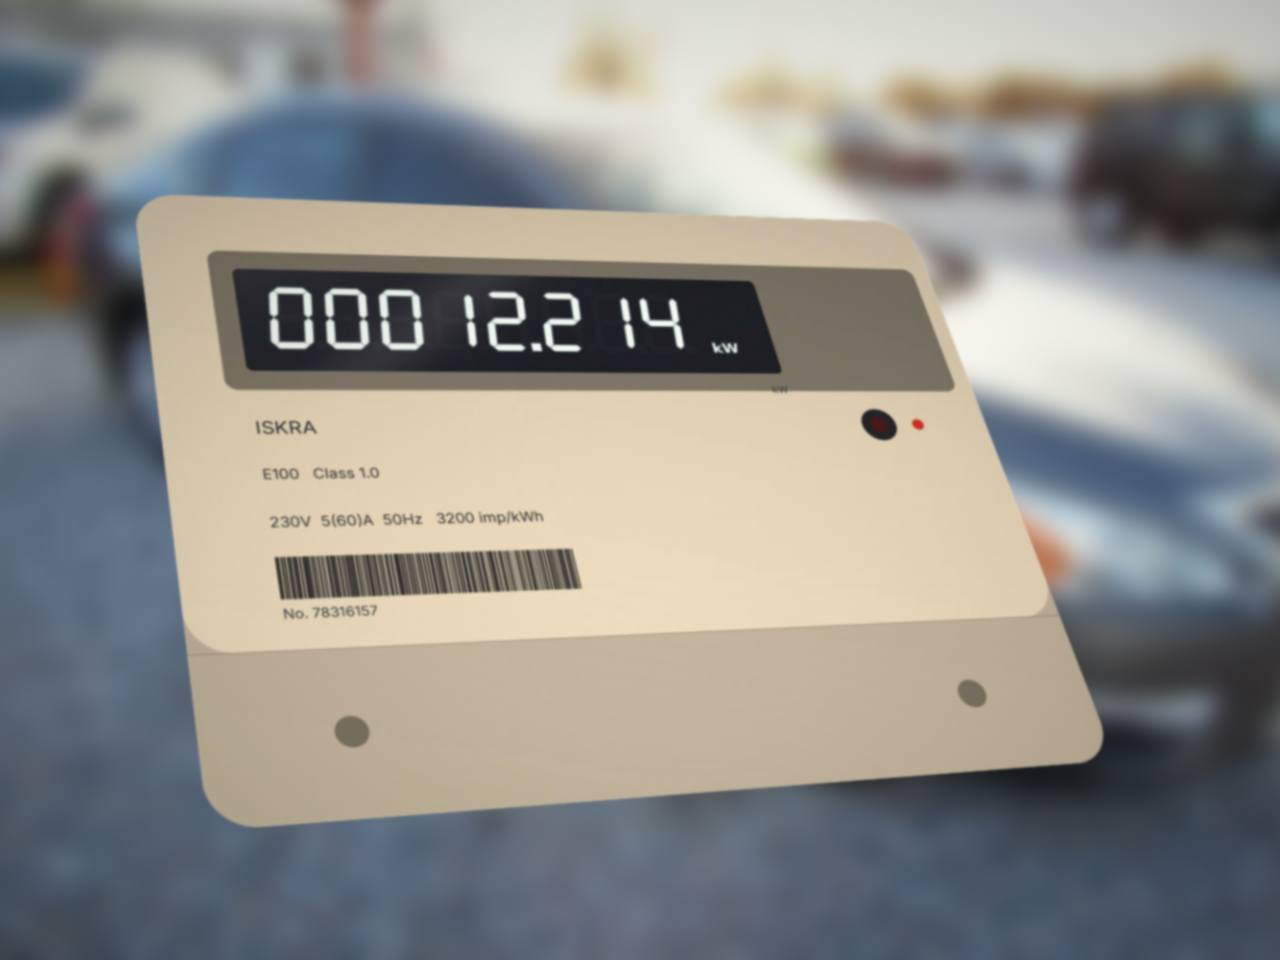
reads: 12.214
